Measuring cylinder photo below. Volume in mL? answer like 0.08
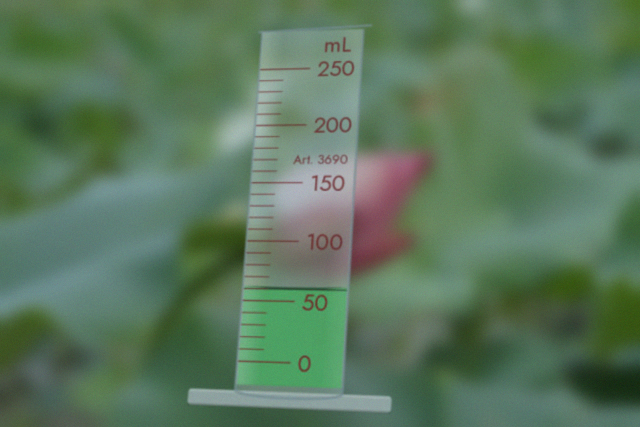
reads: 60
